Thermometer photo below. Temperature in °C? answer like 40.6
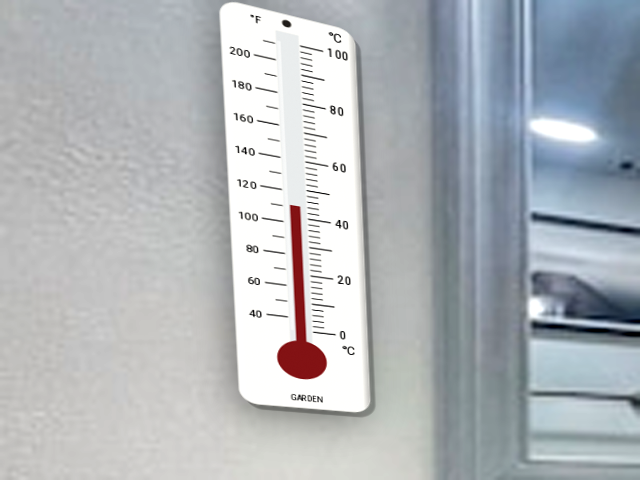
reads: 44
